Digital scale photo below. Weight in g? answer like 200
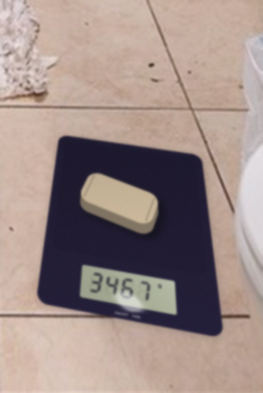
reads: 3467
